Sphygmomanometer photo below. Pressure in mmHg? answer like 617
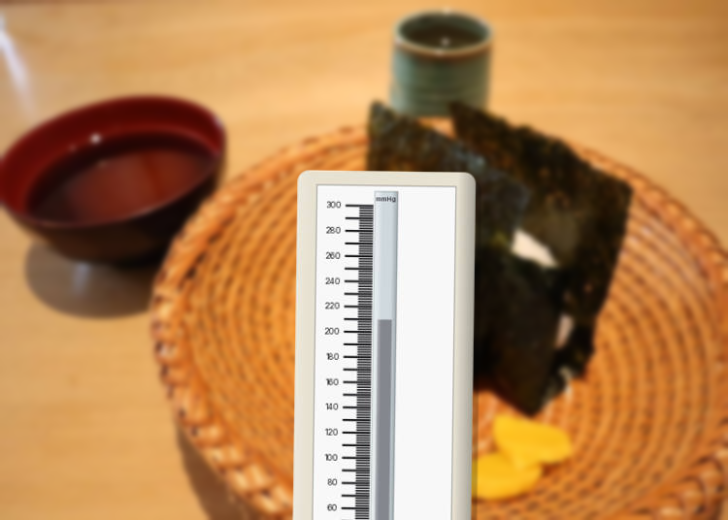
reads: 210
